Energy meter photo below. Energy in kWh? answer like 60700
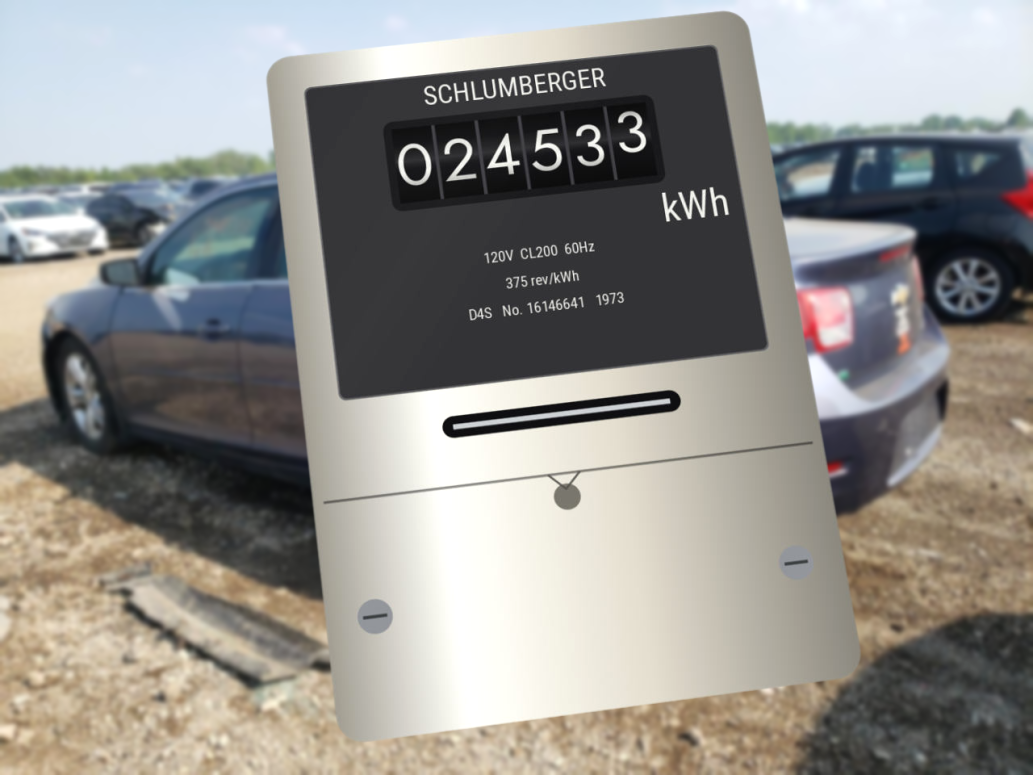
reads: 24533
